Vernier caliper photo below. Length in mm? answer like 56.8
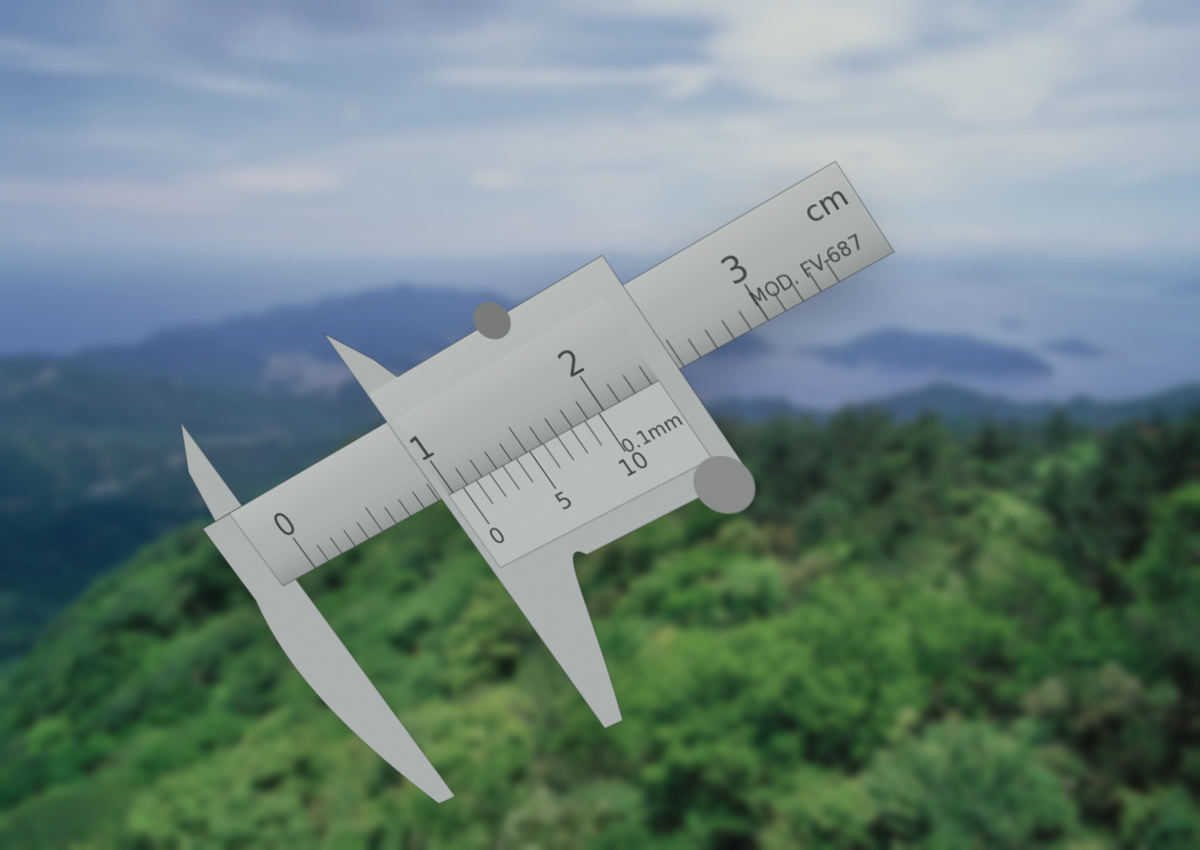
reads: 10.7
